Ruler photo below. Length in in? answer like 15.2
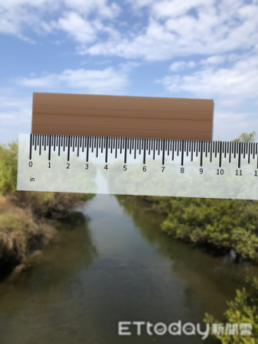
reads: 9.5
